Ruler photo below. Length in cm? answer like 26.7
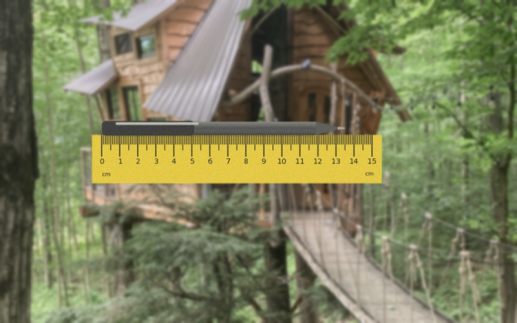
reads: 13.5
